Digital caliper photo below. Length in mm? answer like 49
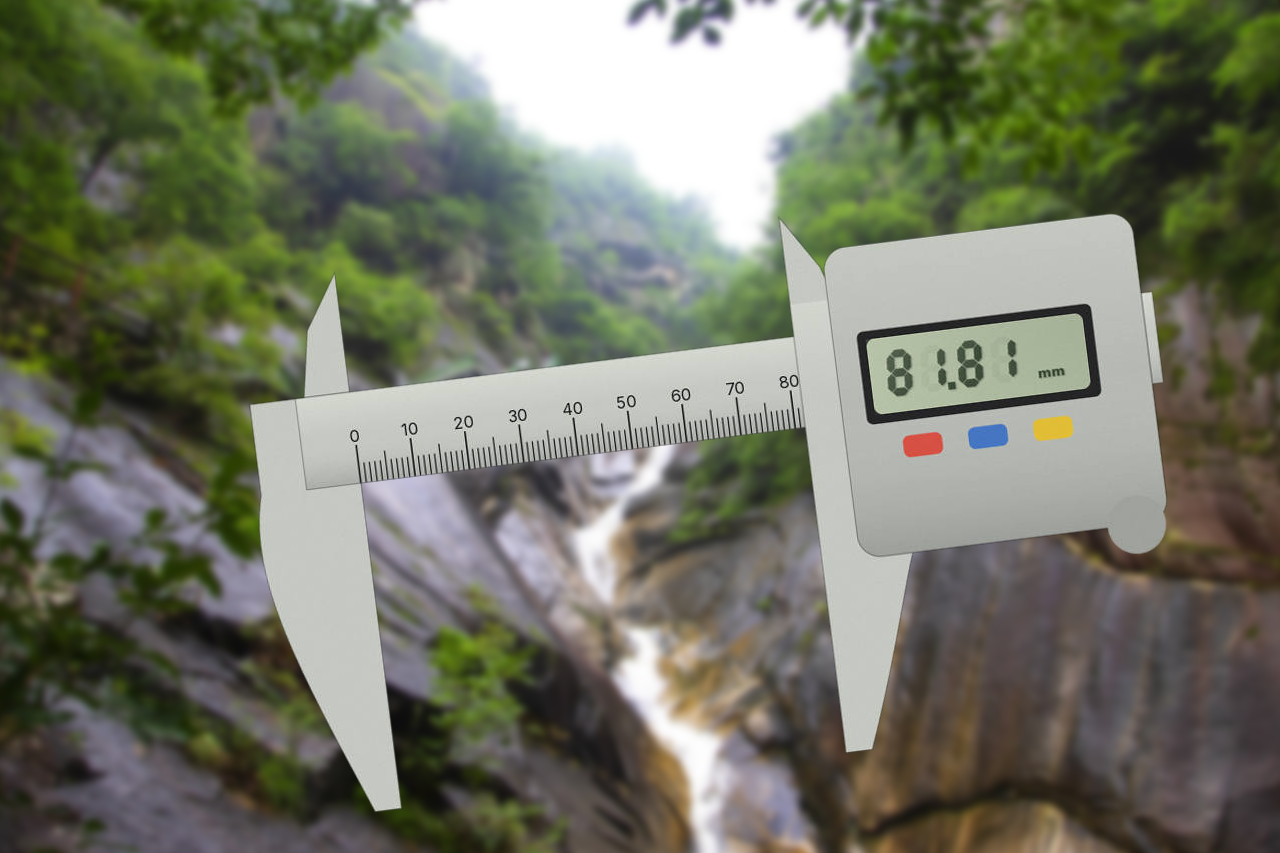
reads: 81.81
